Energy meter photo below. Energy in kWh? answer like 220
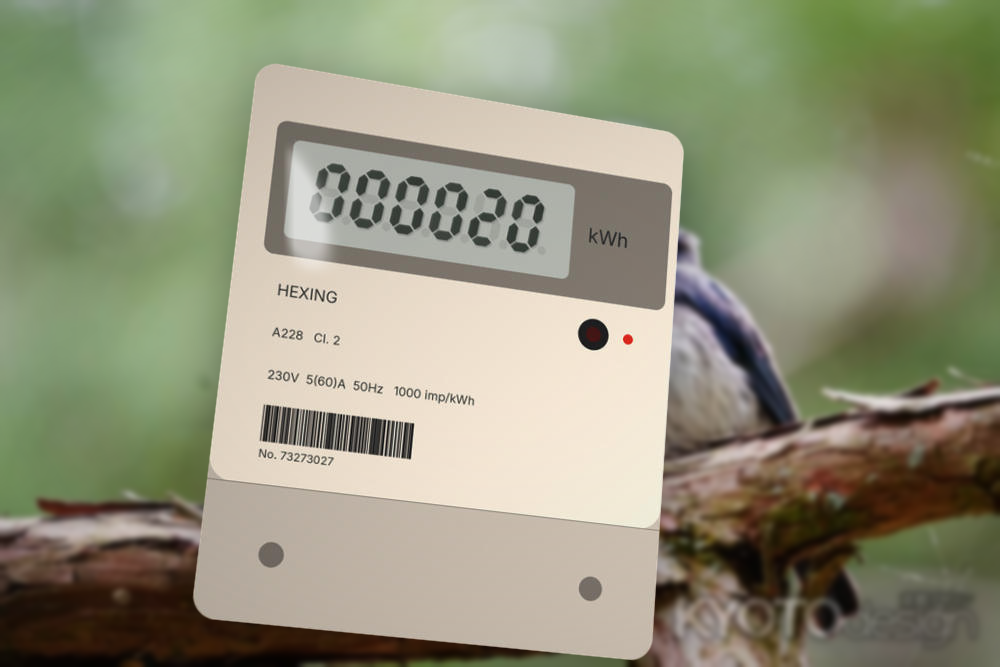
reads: 20
